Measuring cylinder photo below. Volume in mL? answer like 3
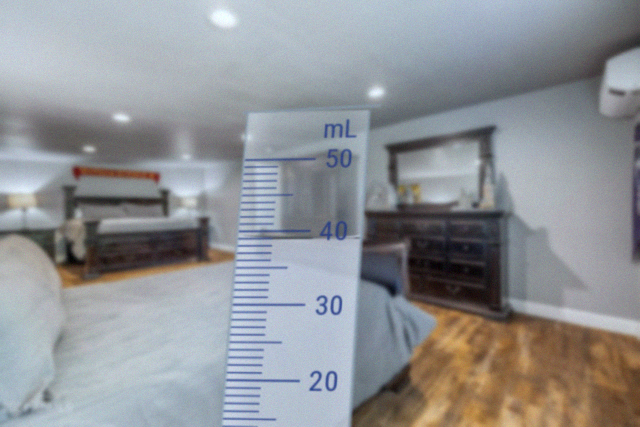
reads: 39
